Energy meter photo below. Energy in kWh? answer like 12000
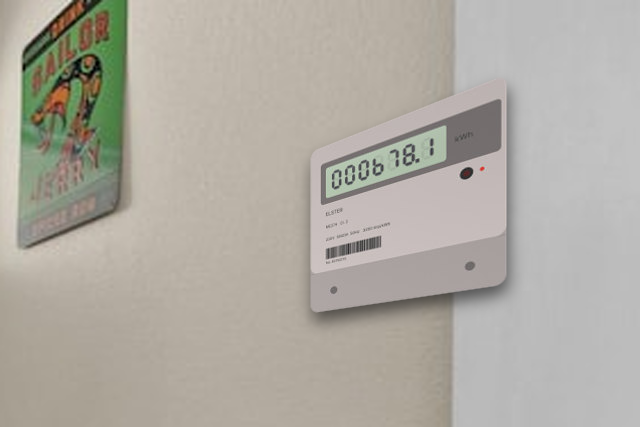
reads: 678.1
